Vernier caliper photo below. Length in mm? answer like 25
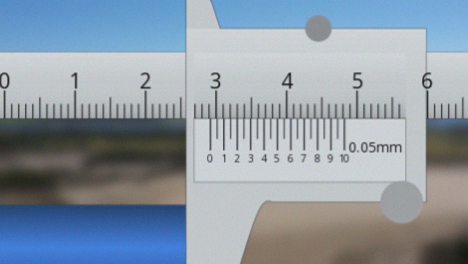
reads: 29.2
